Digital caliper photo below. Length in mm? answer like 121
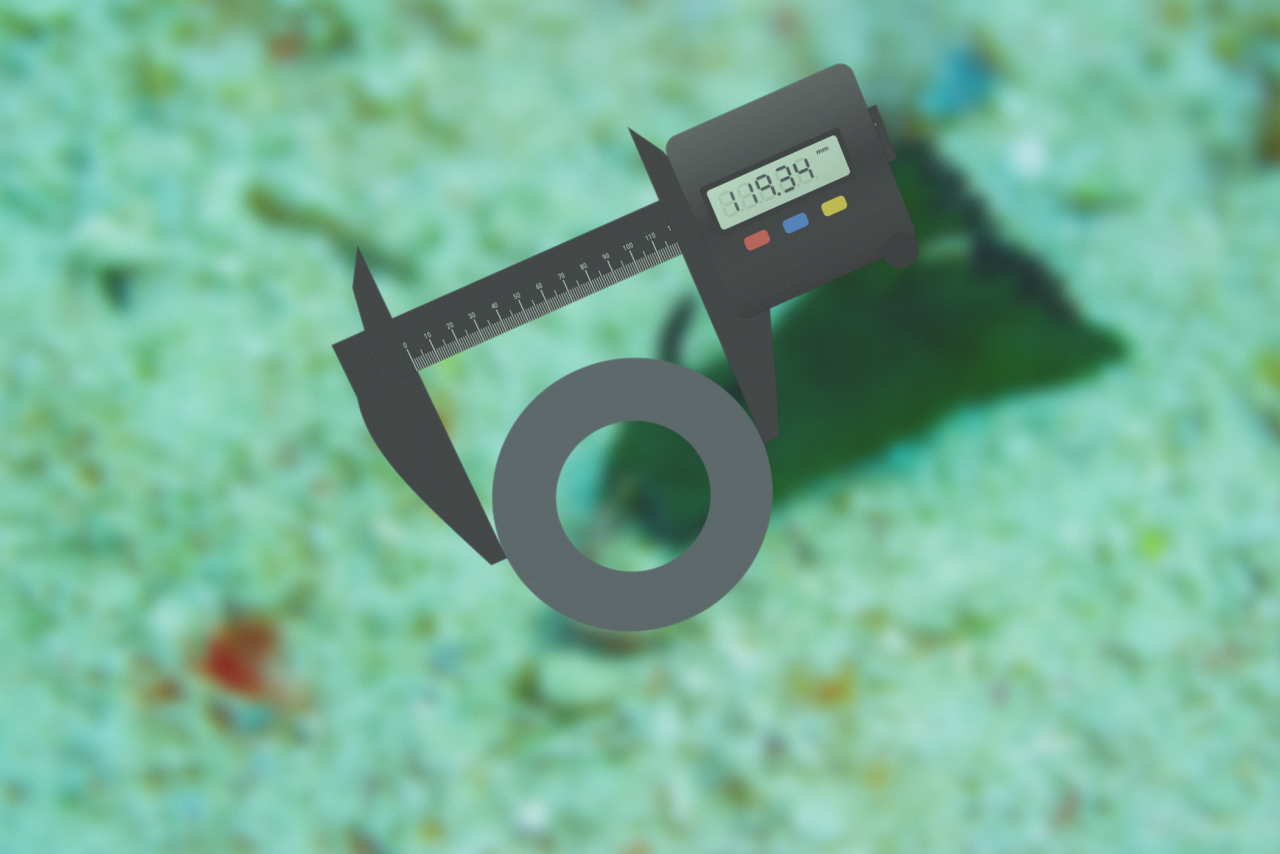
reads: 119.34
